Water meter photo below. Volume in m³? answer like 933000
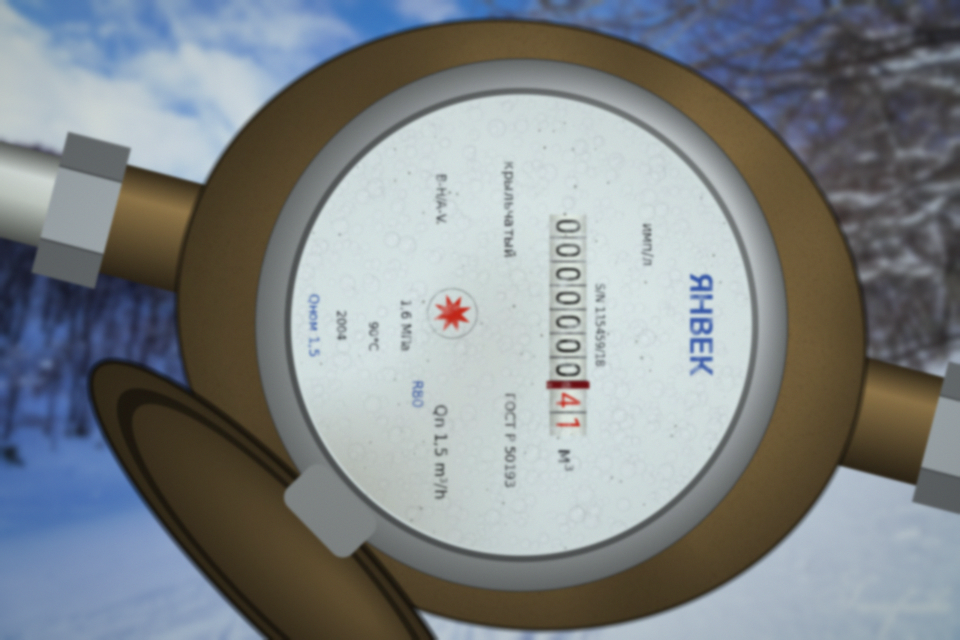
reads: 0.41
